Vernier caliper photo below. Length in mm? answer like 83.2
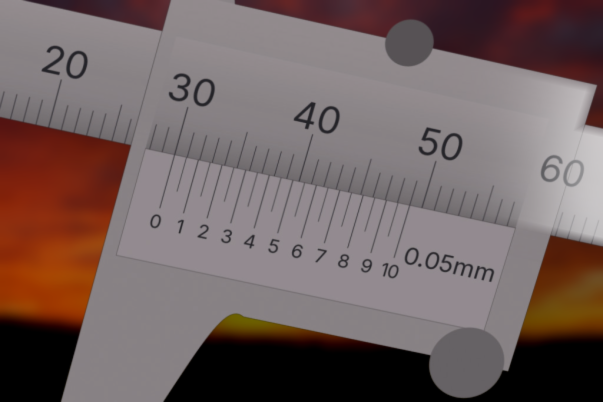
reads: 30.0
